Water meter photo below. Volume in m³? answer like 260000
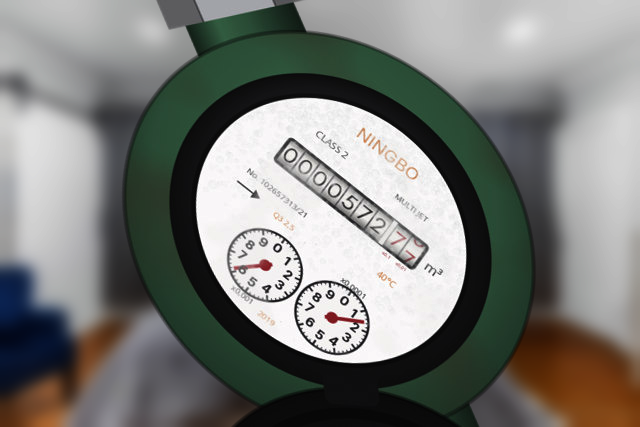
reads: 572.7661
